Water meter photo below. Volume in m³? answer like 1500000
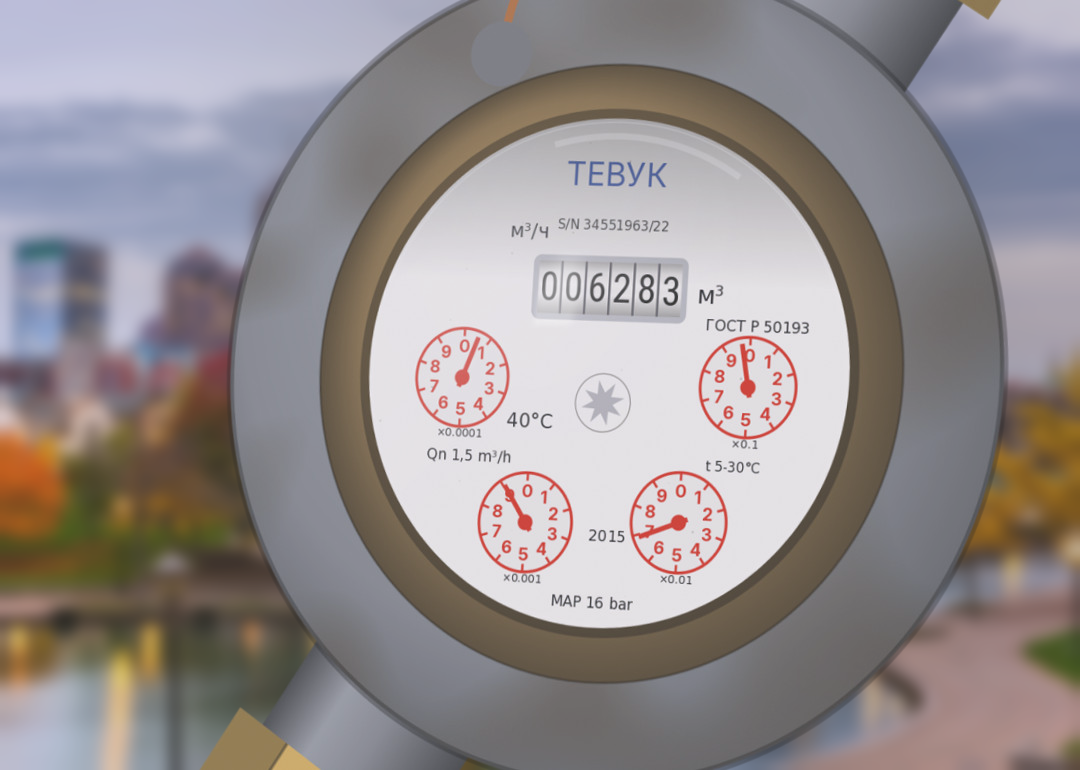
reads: 6282.9690
